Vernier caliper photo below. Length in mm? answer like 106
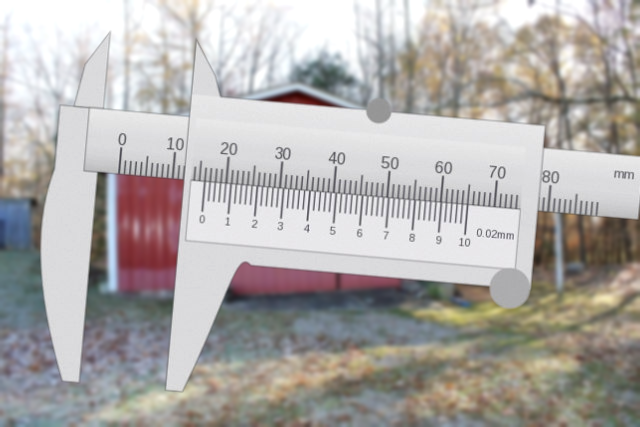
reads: 16.0
